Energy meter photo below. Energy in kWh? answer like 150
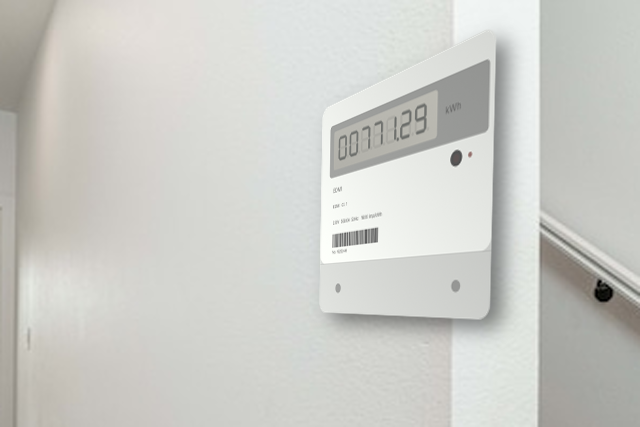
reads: 771.29
